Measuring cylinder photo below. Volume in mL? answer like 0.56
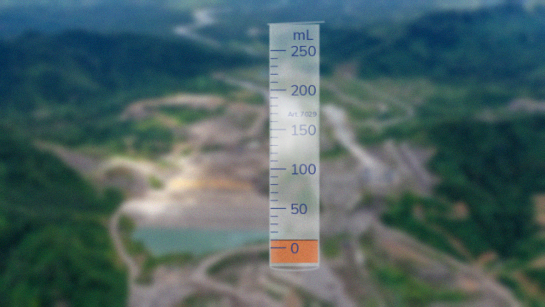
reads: 10
